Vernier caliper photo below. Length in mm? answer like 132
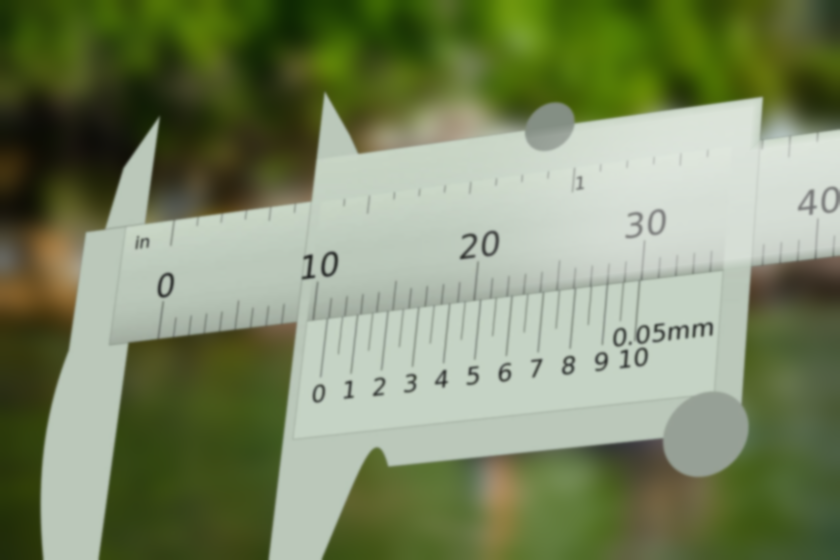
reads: 10.9
